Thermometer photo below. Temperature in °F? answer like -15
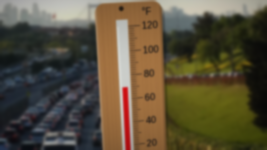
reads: 70
